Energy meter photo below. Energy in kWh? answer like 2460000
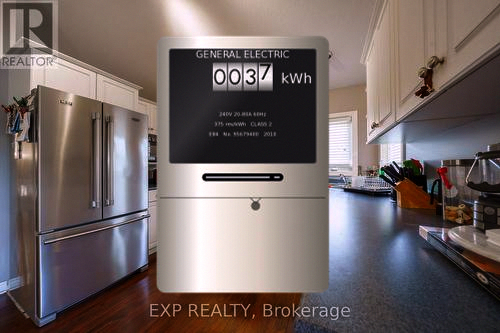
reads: 37
